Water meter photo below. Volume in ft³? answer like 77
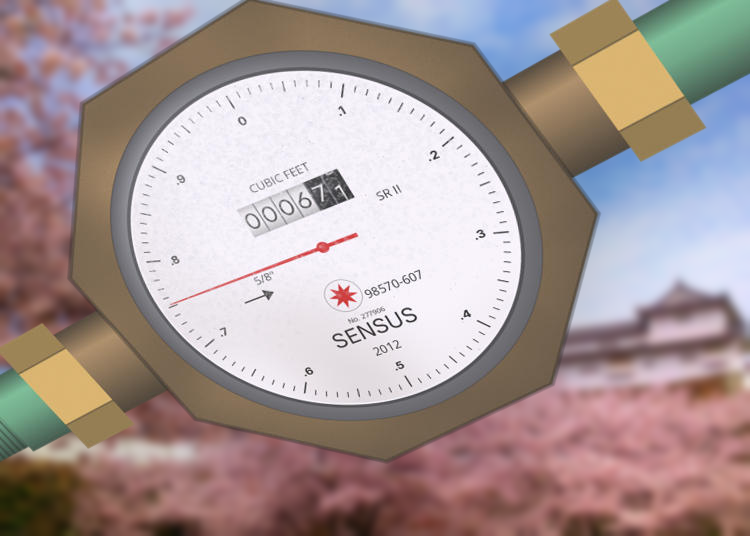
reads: 670.75
